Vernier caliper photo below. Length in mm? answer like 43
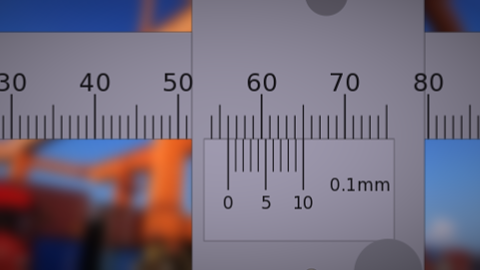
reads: 56.0
